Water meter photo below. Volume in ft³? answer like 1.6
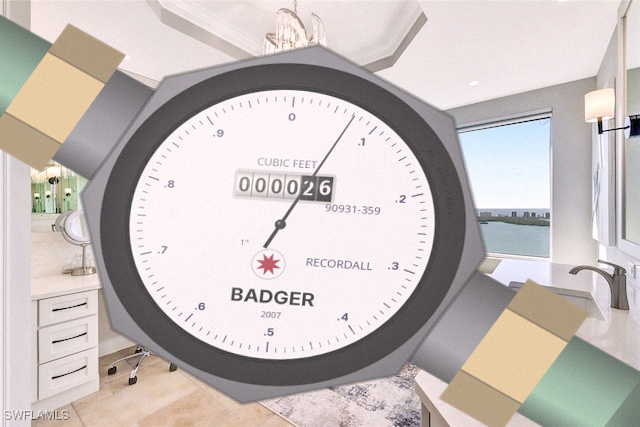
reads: 26.07
